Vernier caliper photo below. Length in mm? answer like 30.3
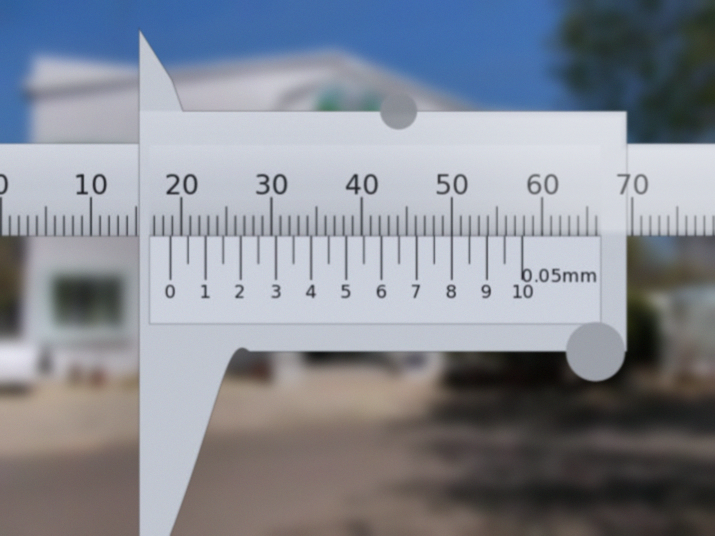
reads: 18.8
